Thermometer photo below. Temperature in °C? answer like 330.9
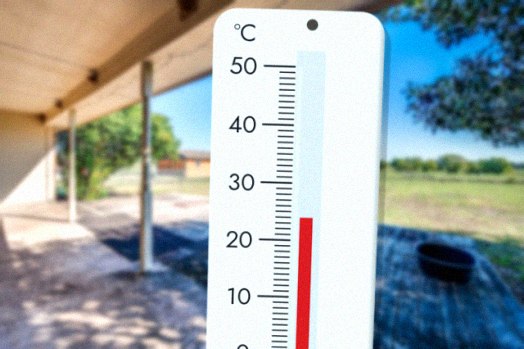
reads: 24
